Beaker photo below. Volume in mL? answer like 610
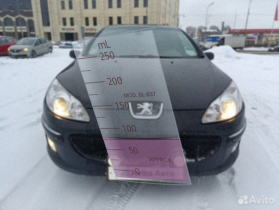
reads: 75
